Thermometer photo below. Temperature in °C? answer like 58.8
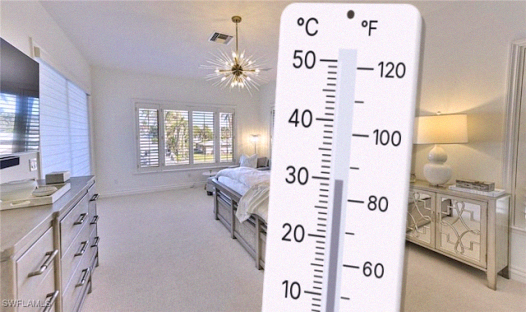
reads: 30
